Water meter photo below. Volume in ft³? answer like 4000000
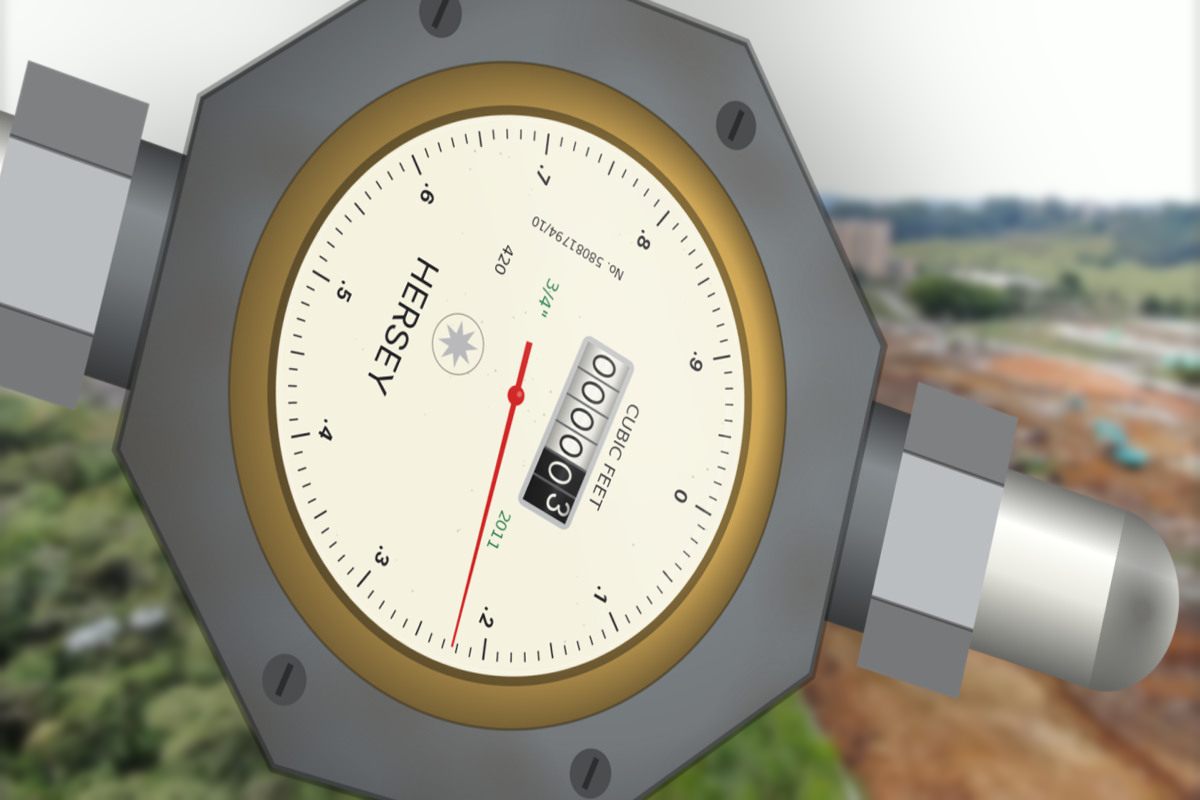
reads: 3.22
